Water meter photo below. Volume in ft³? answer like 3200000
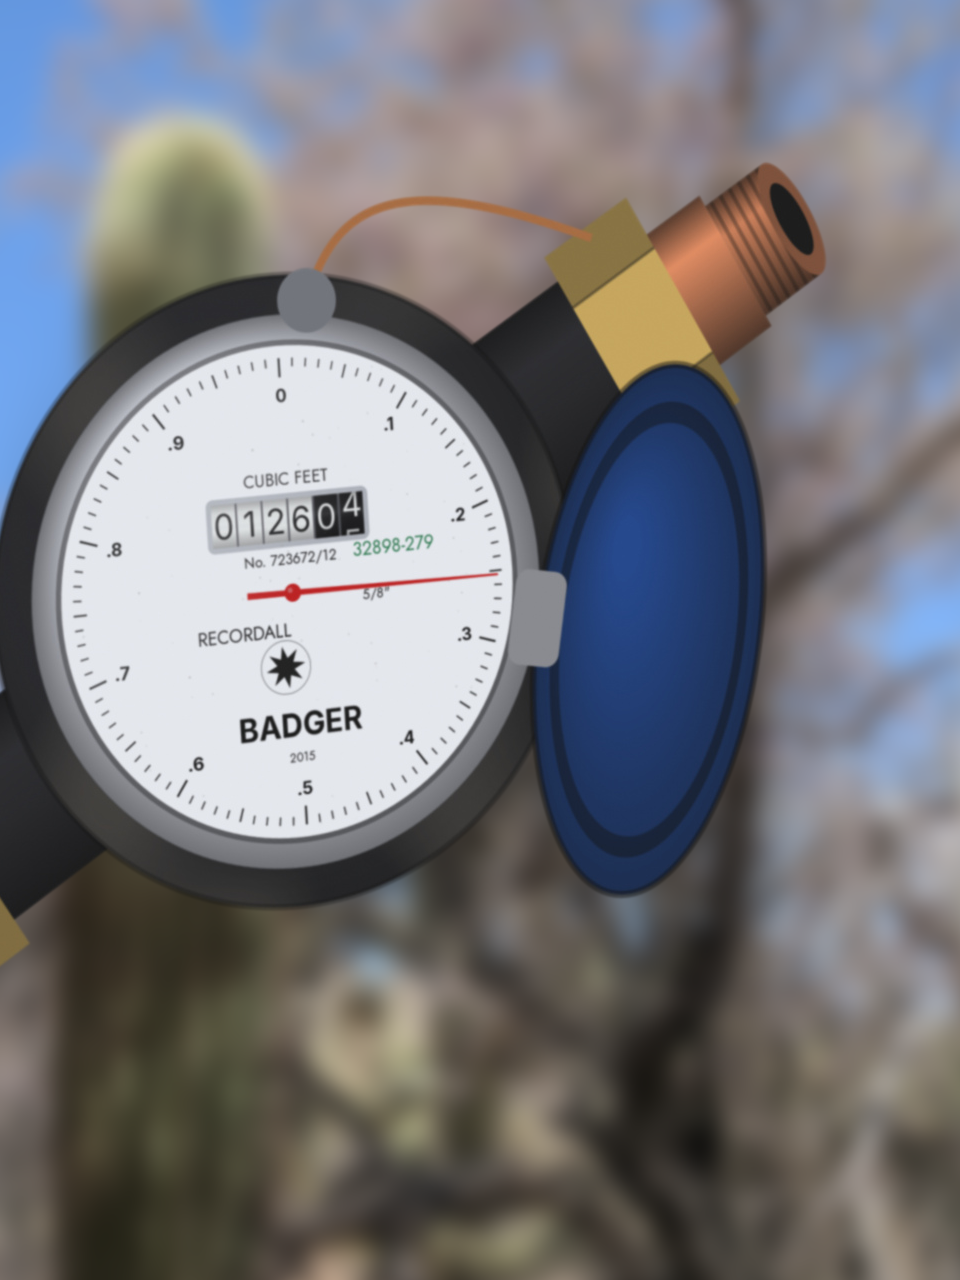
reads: 12604.25
